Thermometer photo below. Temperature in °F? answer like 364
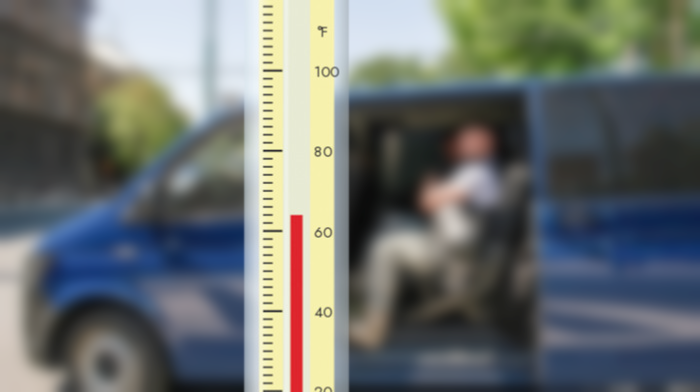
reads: 64
